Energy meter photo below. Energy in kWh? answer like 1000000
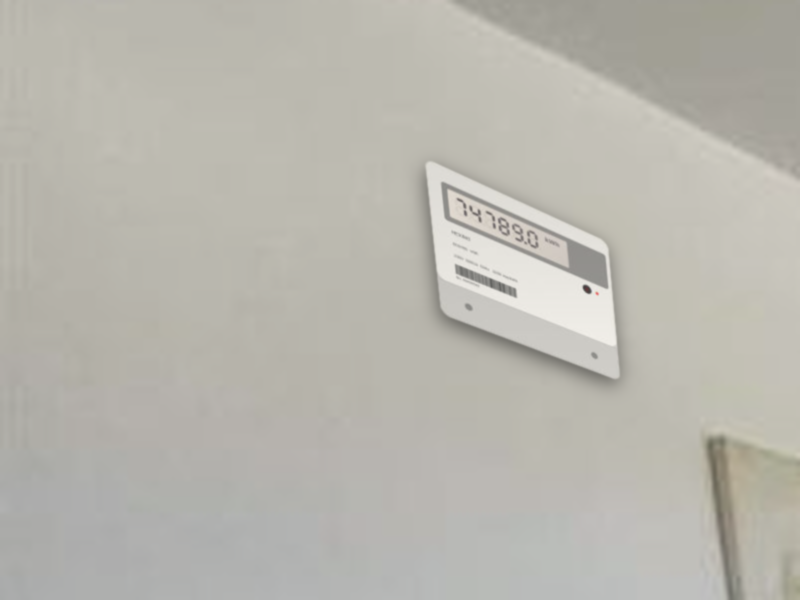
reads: 74789.0
